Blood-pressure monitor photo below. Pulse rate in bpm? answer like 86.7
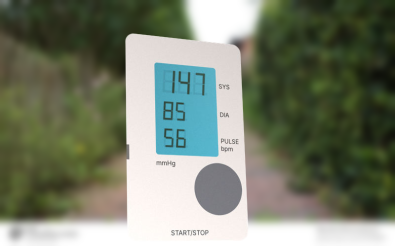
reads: 56
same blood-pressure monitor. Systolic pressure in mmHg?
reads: 147
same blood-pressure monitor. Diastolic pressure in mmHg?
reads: 85
